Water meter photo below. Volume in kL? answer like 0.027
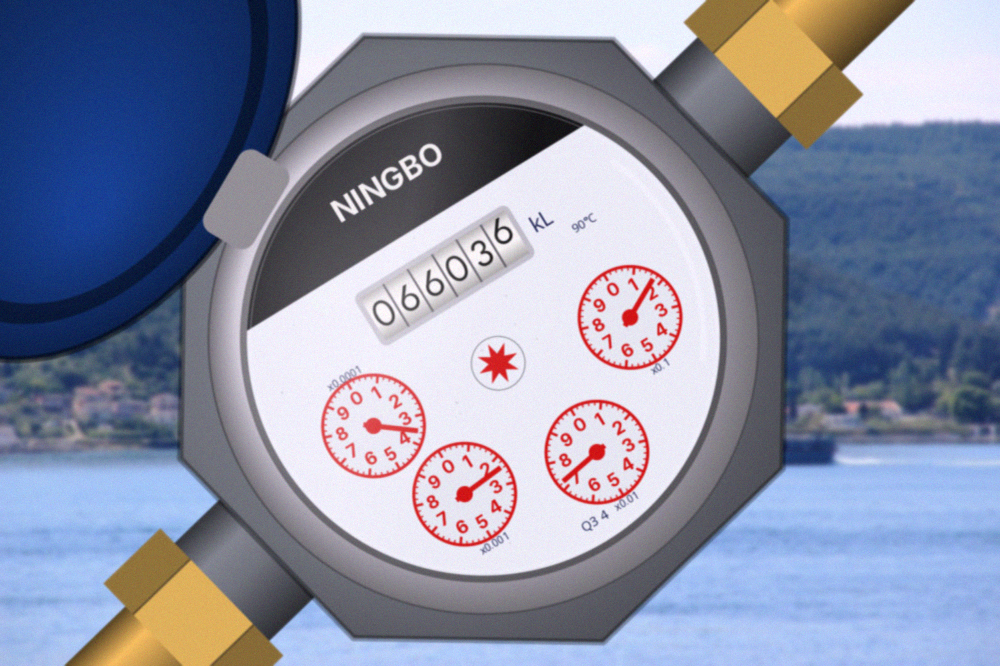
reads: 66036.1723
